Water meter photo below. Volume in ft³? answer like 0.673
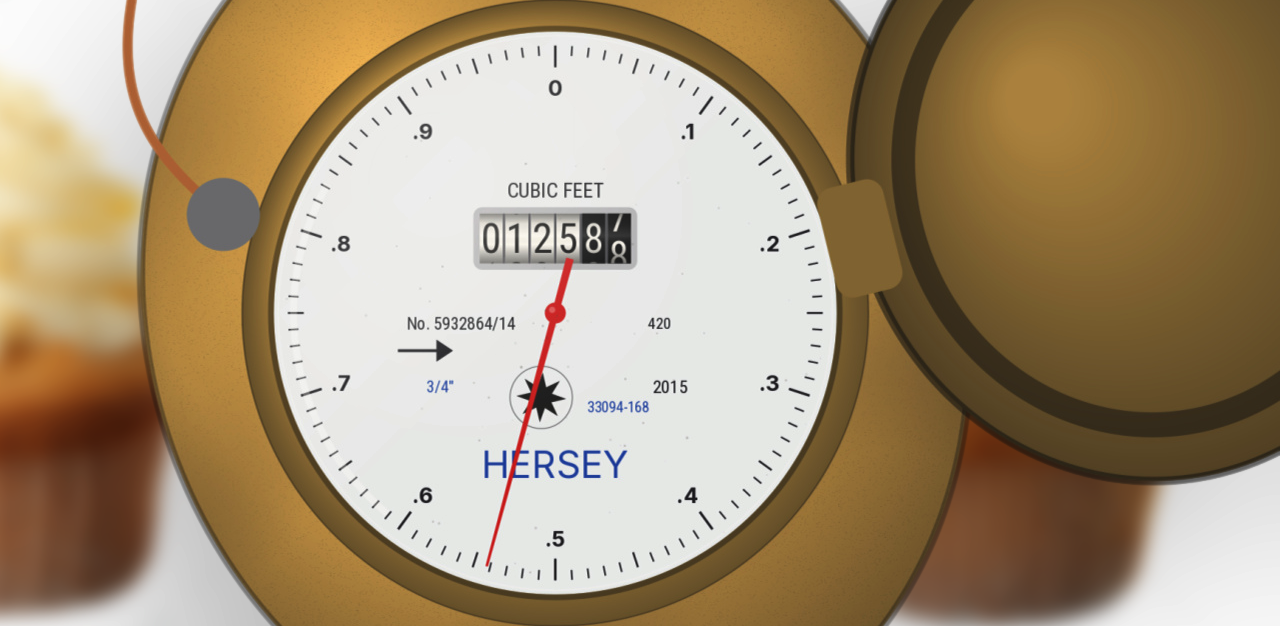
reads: 12587.54
